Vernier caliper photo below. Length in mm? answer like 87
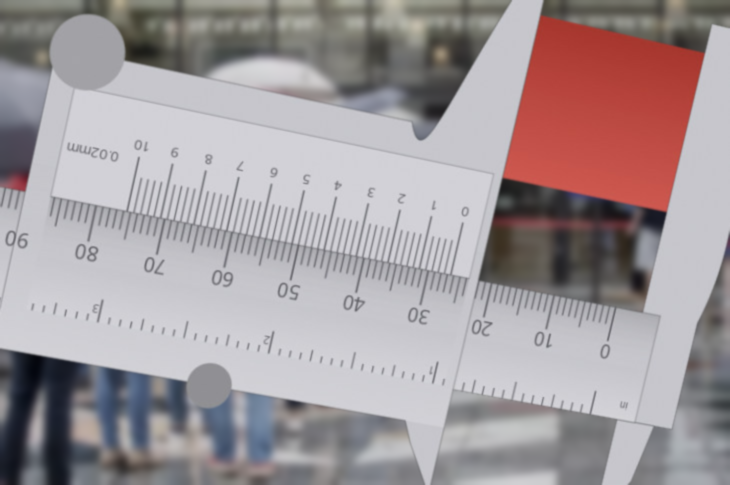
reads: 26.5
